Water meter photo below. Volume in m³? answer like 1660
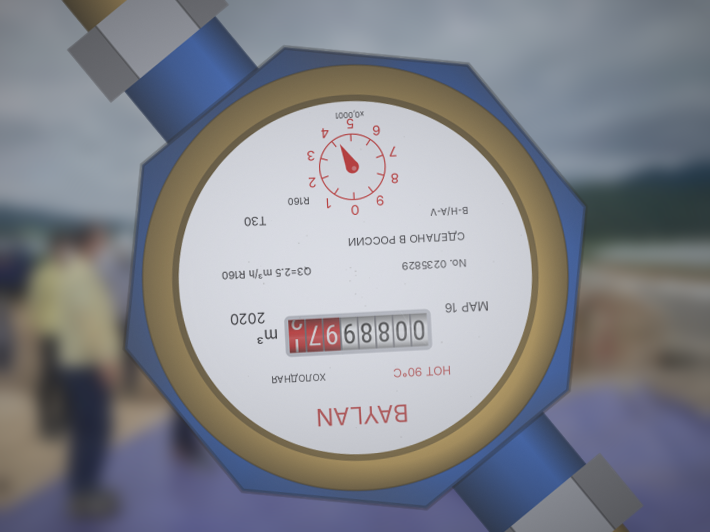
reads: 889.9714
